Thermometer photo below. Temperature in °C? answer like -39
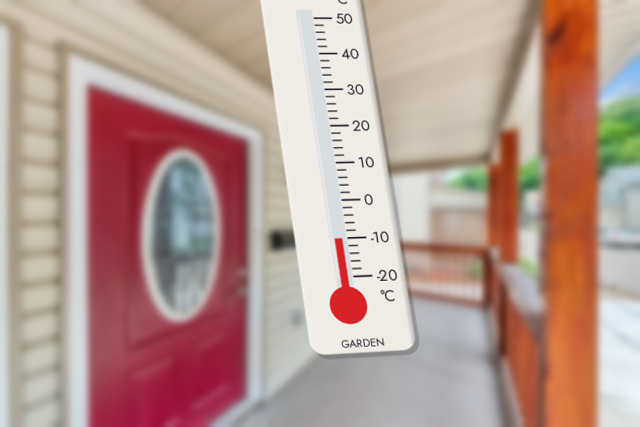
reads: -10
